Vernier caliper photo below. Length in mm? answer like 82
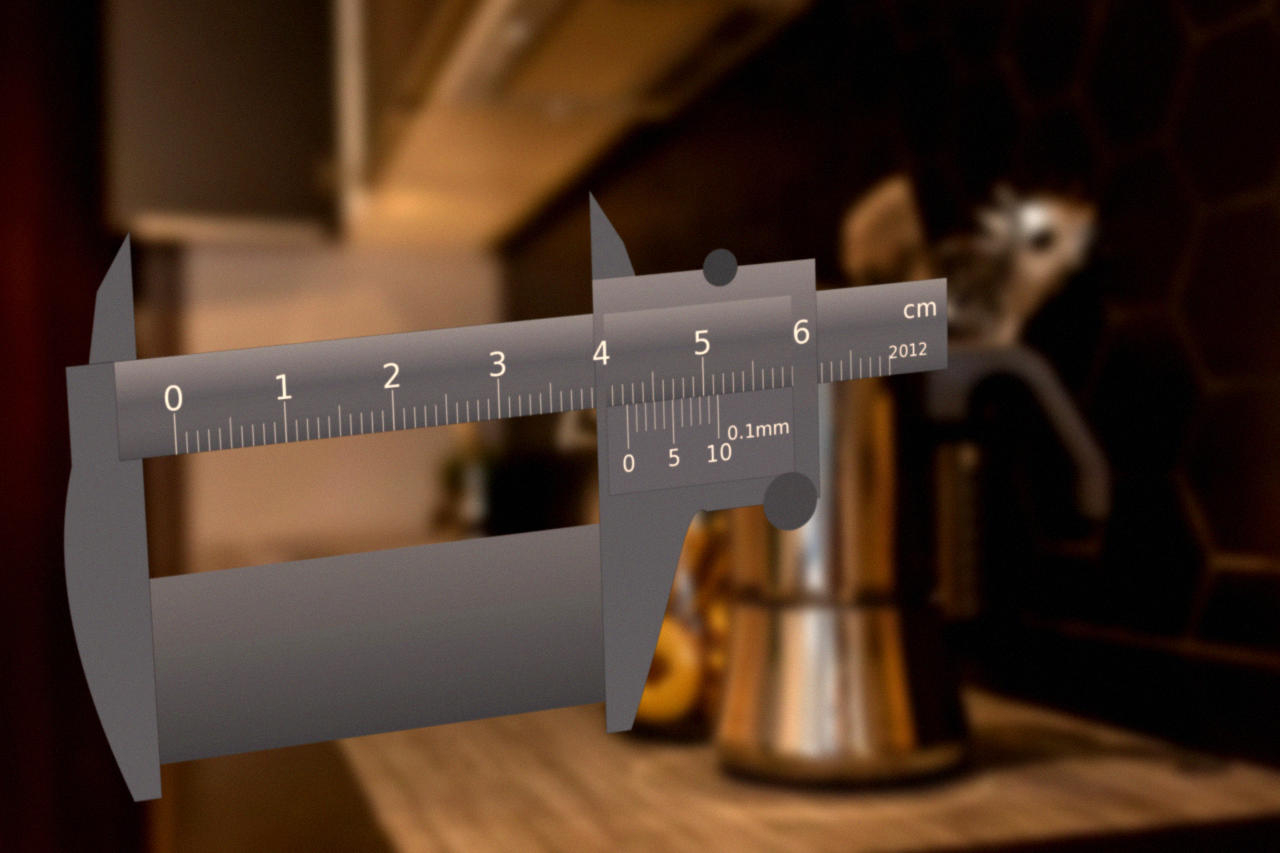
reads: 42.4
